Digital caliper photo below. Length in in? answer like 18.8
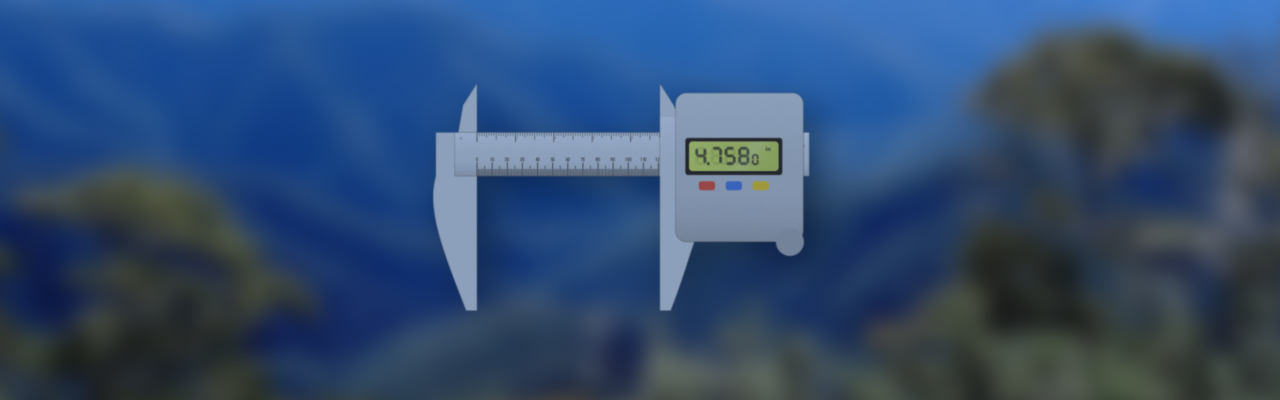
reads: 4.7580
